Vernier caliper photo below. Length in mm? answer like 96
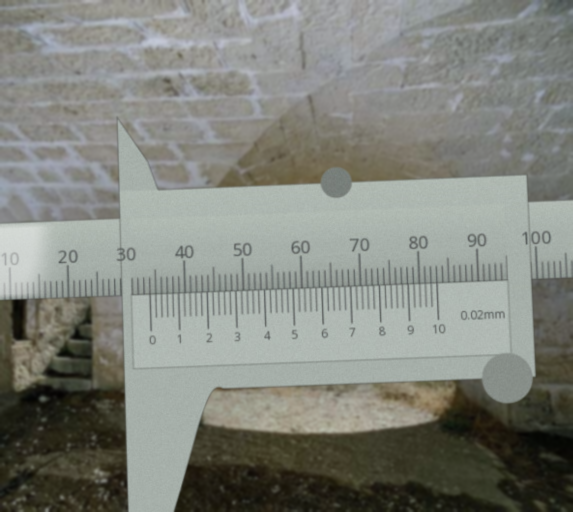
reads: 34.0
